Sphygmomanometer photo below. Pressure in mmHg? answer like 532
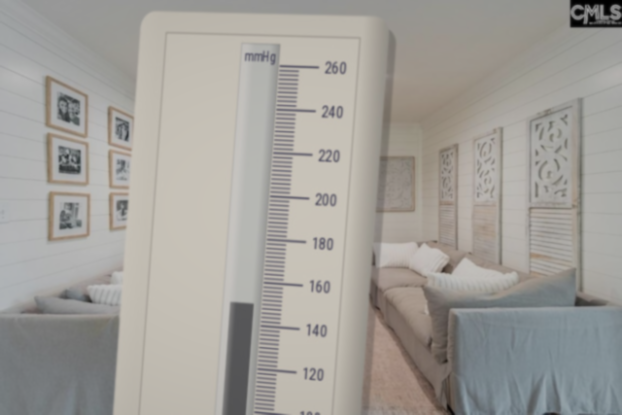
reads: 150
